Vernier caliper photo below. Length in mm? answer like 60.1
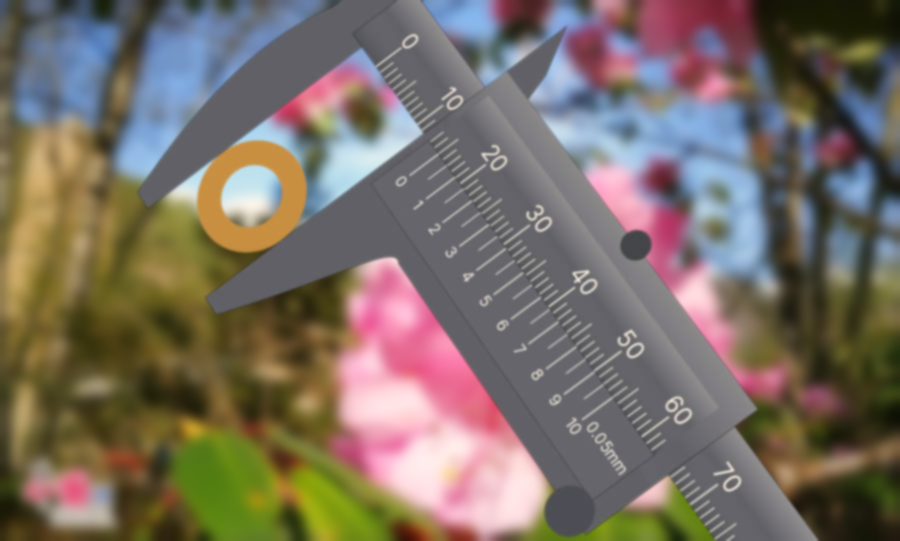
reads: 15.0
